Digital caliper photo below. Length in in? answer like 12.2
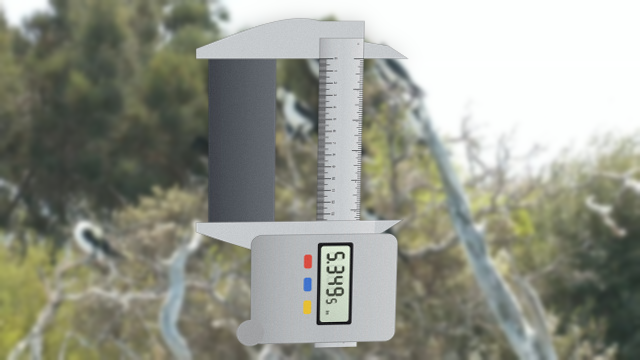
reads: 5.3495
